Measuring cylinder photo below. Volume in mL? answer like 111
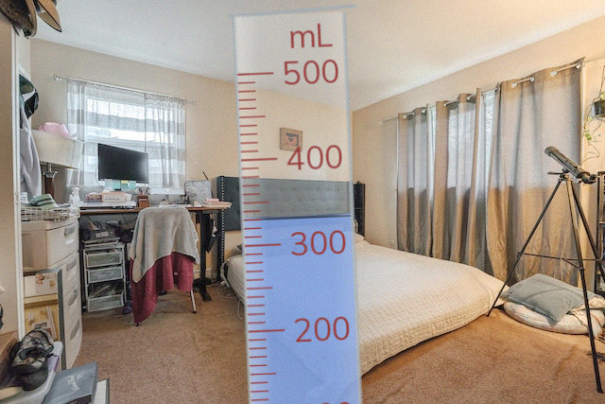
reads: 330
